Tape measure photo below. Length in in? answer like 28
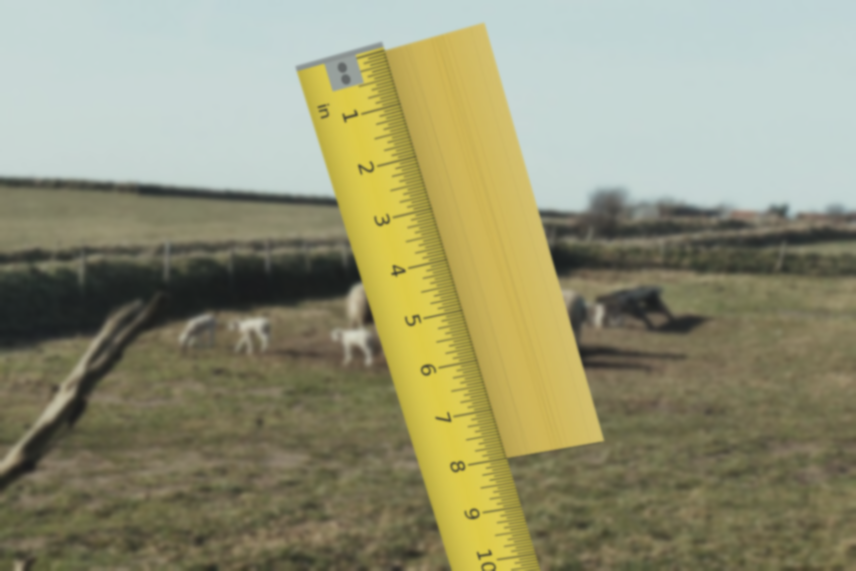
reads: 8
